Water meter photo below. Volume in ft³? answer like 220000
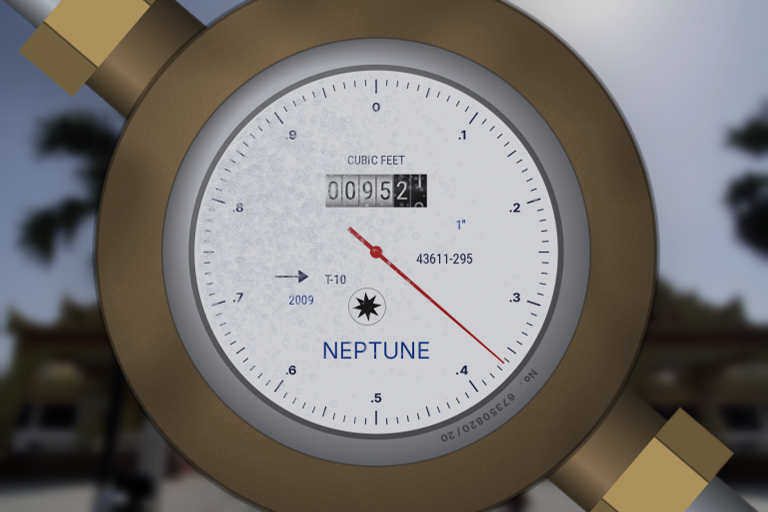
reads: 9521.36
